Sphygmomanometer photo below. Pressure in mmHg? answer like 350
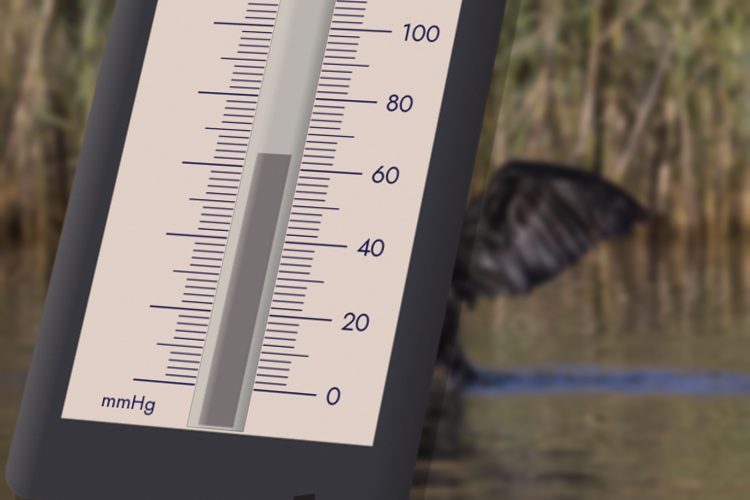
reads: 64
